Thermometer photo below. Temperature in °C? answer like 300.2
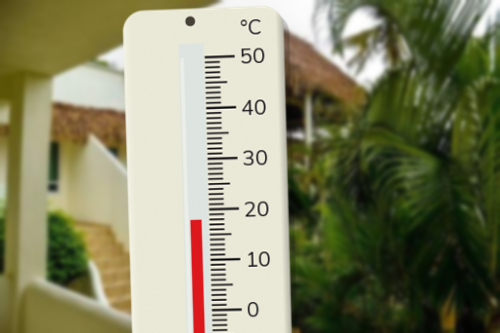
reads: 18
